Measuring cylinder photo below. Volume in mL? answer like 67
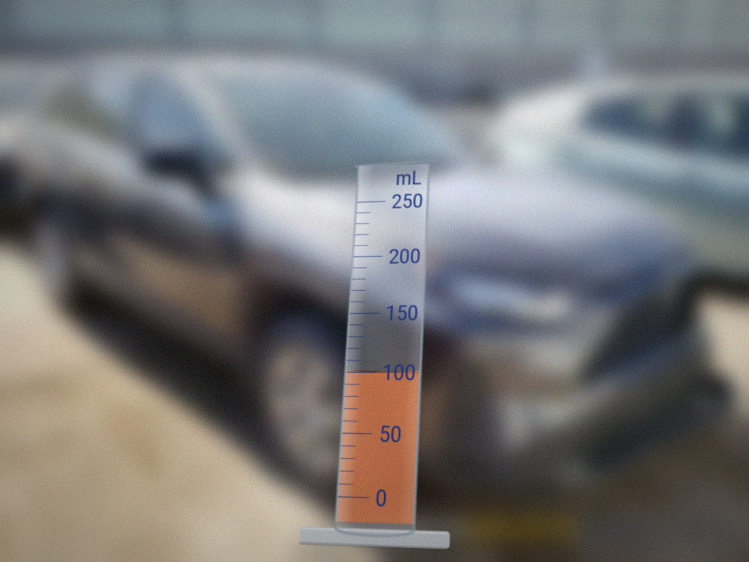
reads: 100
